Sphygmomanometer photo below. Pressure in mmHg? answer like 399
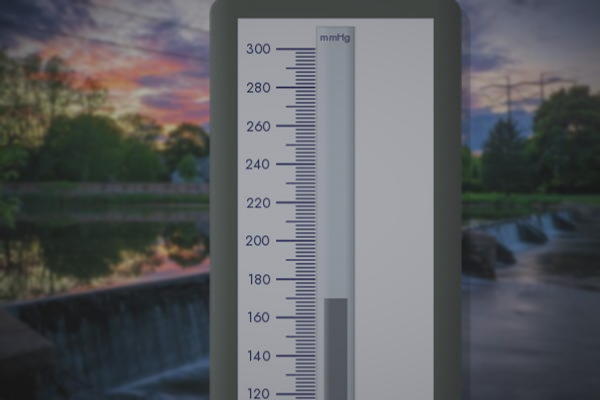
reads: 170
